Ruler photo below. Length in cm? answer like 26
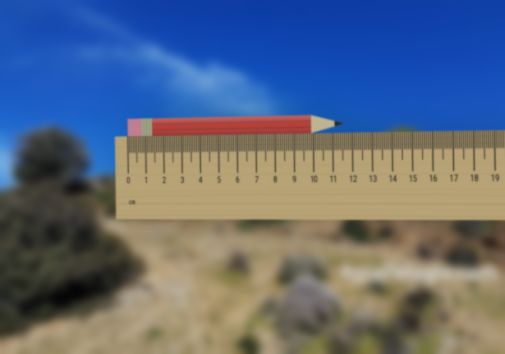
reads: 11.5
